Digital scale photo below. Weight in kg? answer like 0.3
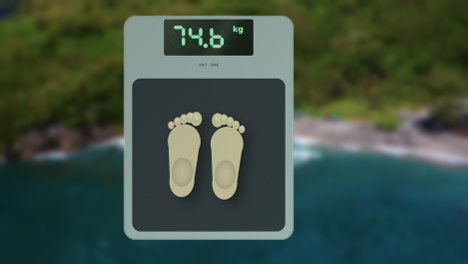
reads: 74.6
